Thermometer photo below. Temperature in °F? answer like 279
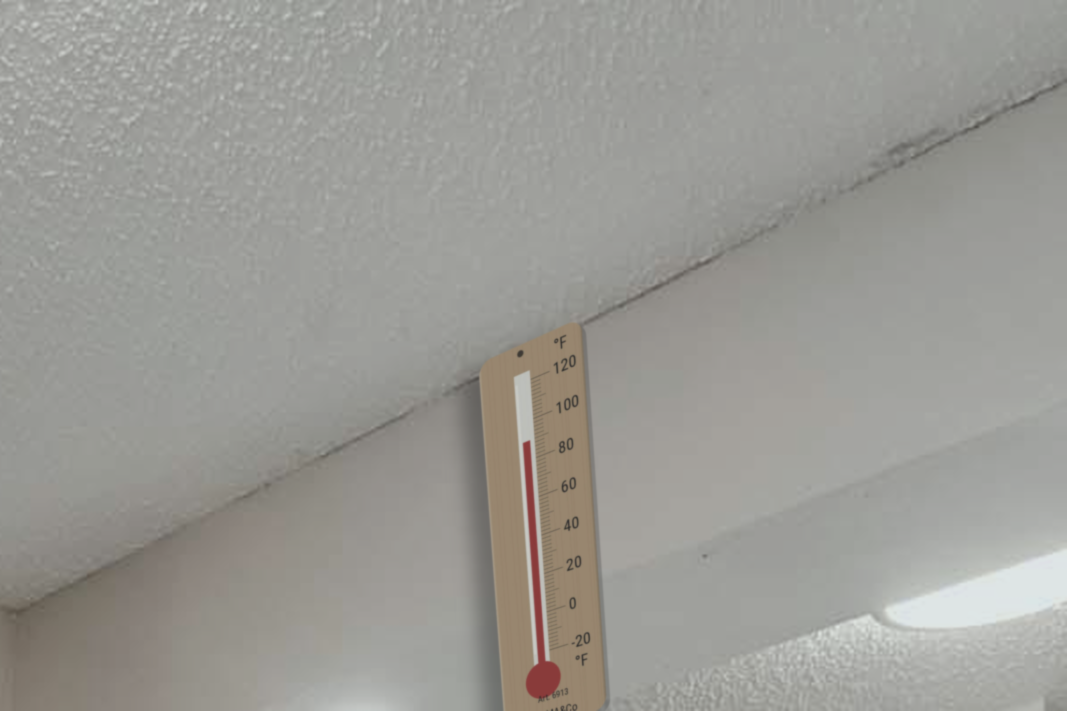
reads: 90
